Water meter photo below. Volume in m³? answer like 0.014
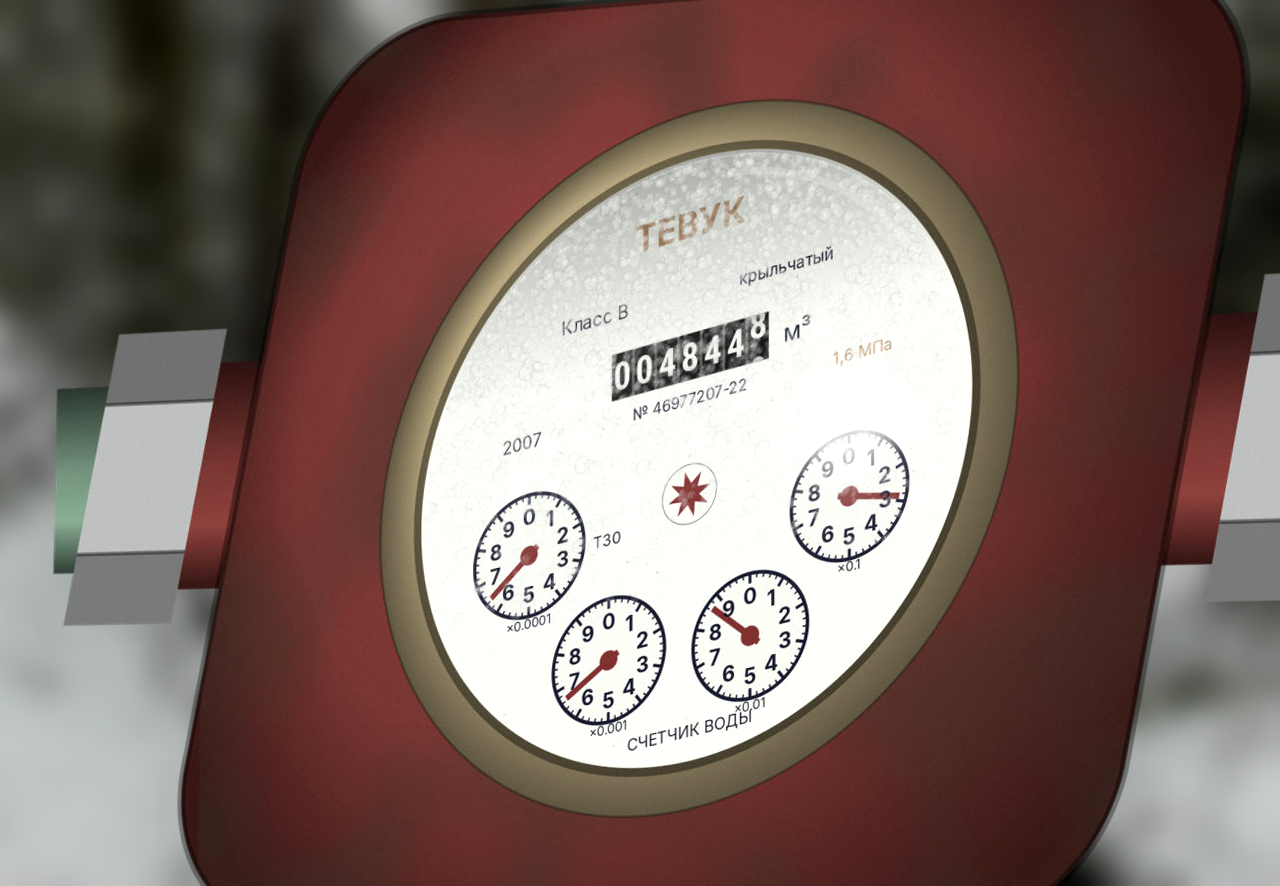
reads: 48448.2866
